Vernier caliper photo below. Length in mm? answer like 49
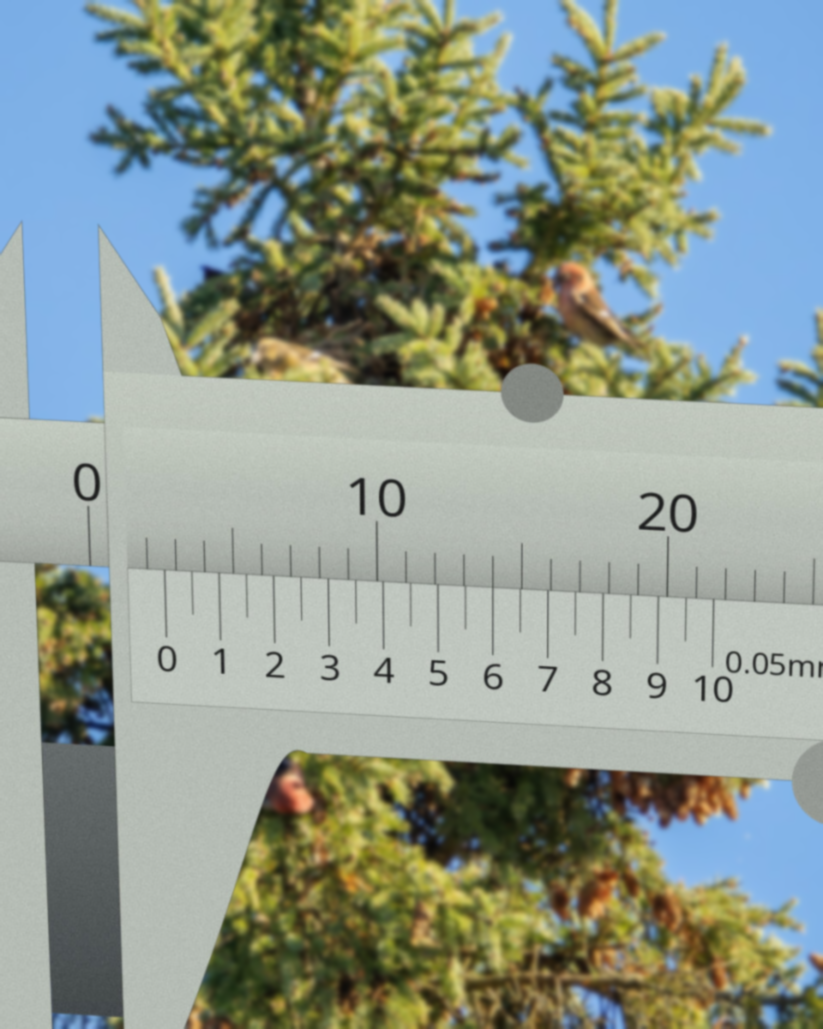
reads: 2.60
